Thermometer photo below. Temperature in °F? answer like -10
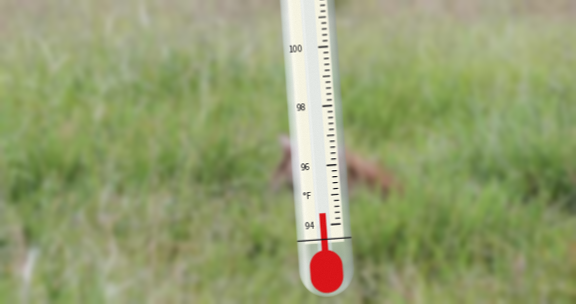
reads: 94.4
